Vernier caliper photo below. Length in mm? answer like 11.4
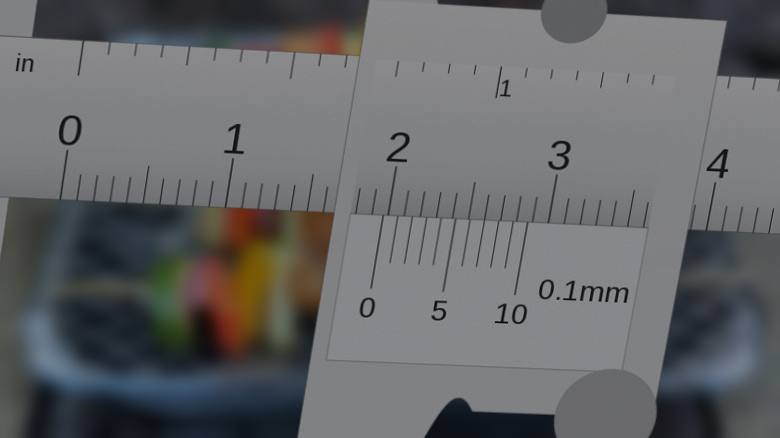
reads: 19.7
